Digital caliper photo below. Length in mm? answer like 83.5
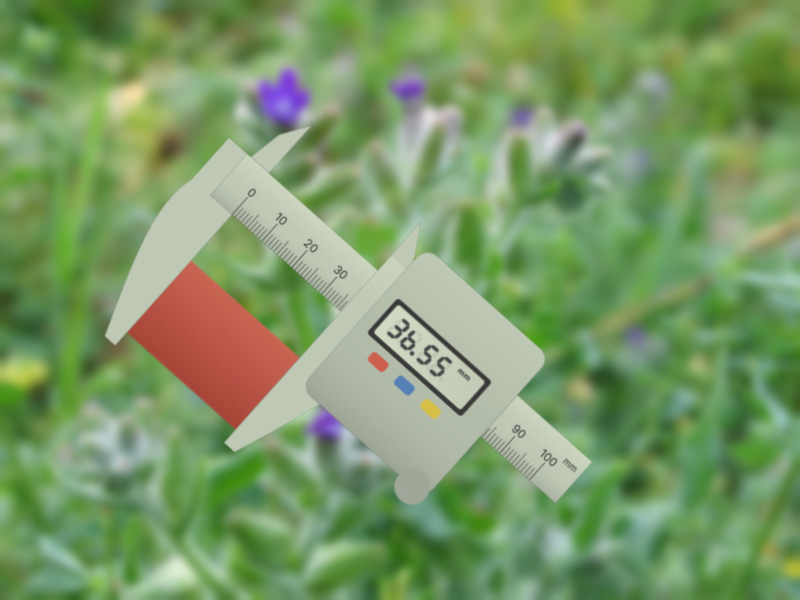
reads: 36.55
